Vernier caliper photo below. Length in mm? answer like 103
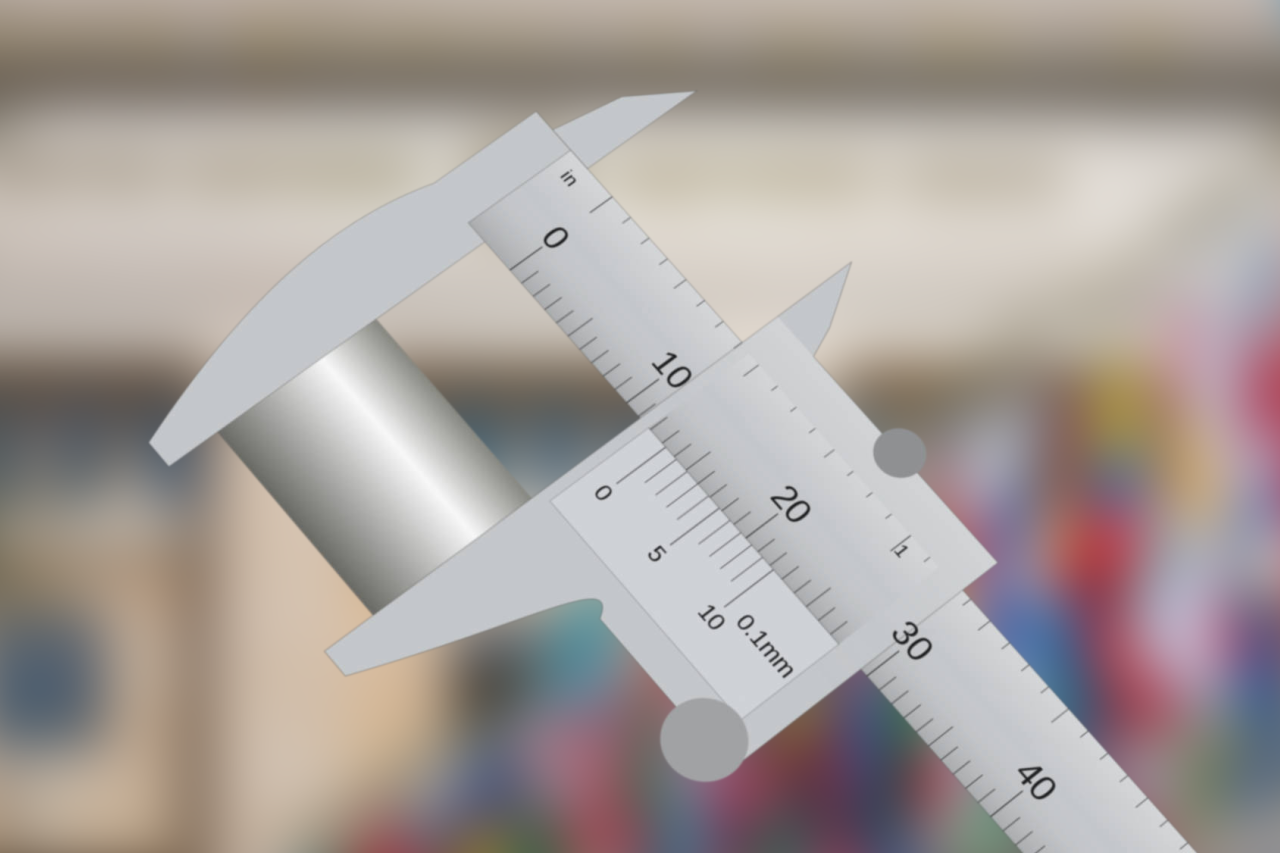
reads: 13.3
